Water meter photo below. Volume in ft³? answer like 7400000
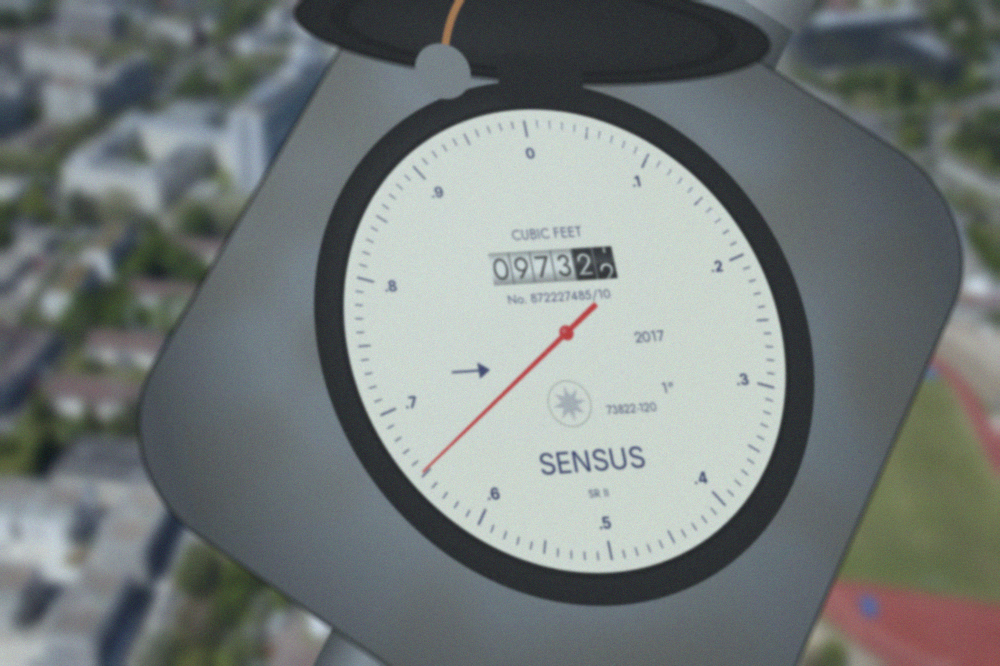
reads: 97321.65
